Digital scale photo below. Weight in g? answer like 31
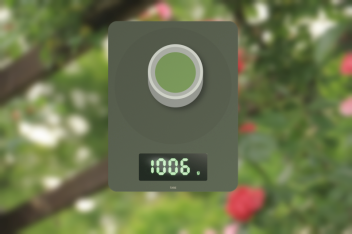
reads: 1006
